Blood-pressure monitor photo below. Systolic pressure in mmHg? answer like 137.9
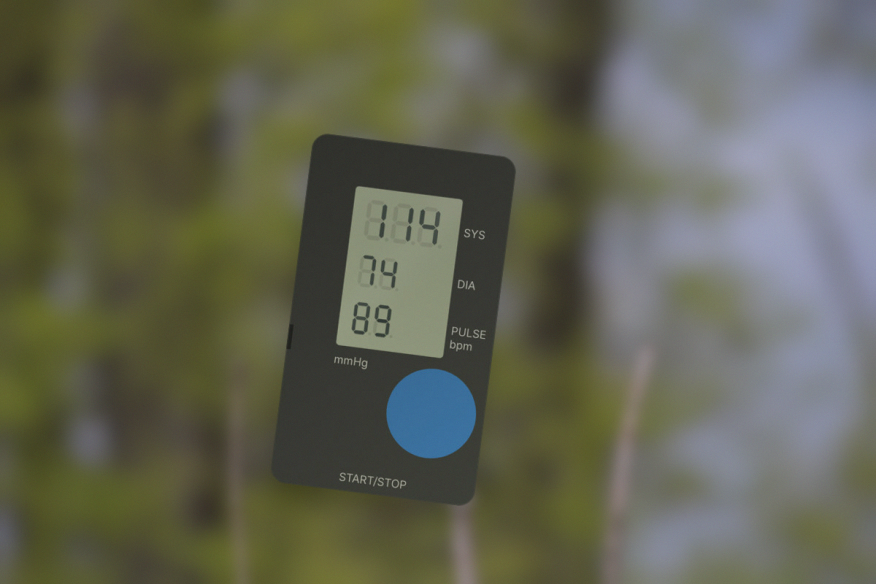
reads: 114
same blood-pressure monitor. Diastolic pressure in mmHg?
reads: 74
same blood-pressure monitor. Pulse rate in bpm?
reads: 89
